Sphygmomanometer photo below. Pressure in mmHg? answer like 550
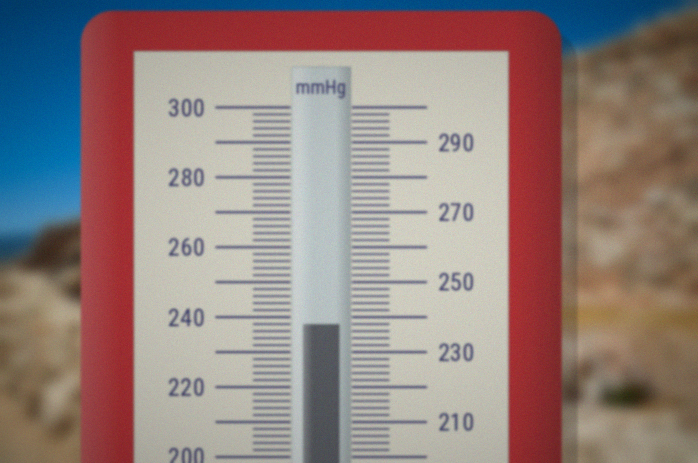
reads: 238
